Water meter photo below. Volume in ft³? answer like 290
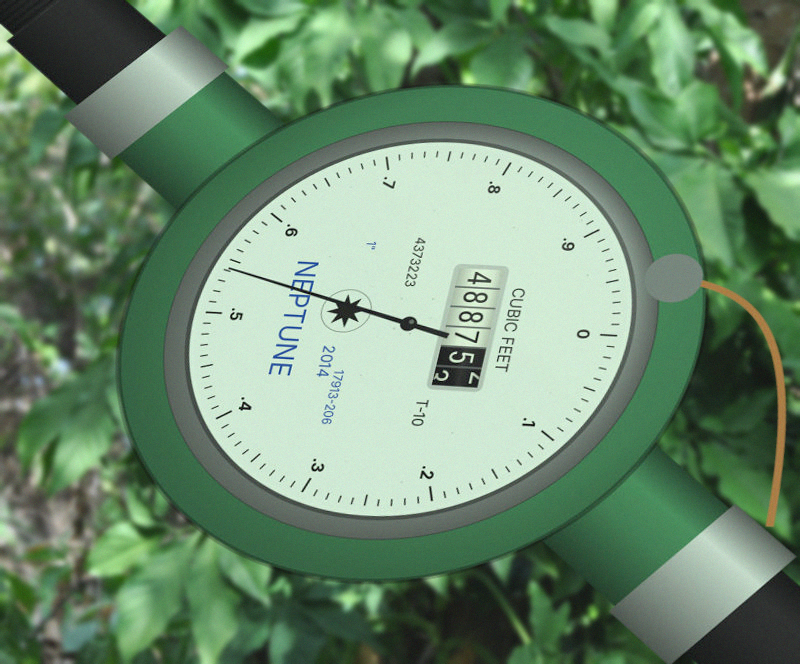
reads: 488752.54
